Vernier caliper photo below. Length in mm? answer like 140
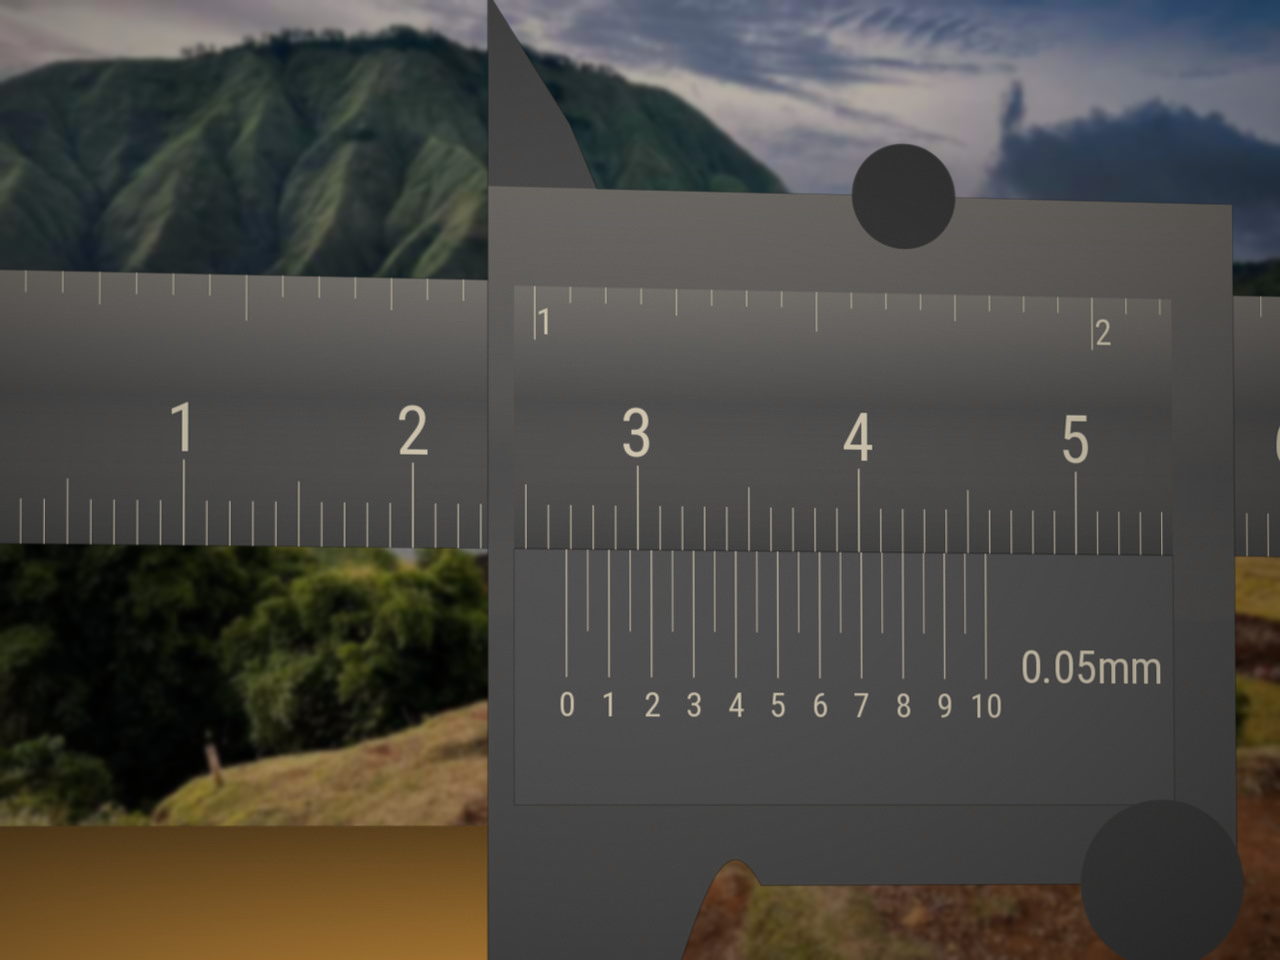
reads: 26.8
